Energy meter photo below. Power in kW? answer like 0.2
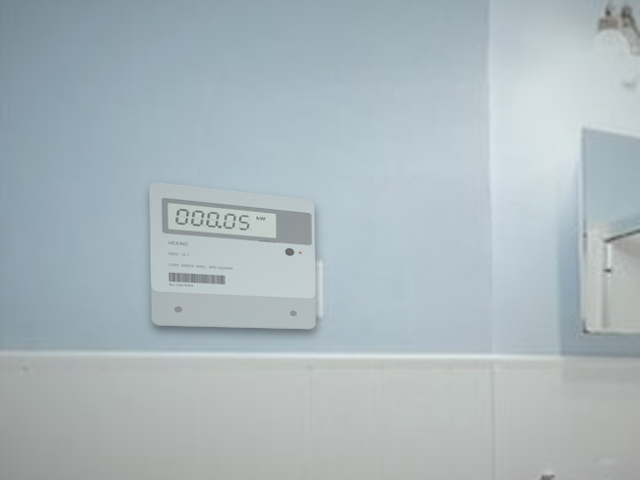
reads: 0.05
